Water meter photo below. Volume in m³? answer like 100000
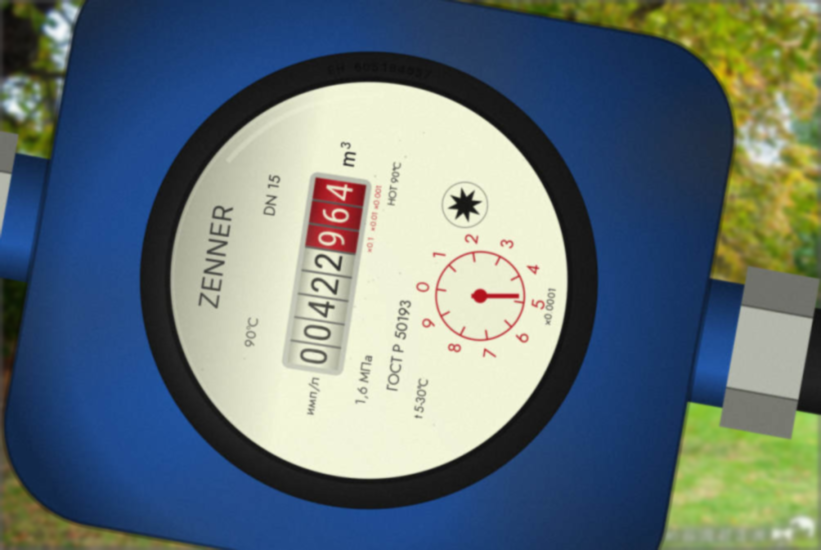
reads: 422.9644
